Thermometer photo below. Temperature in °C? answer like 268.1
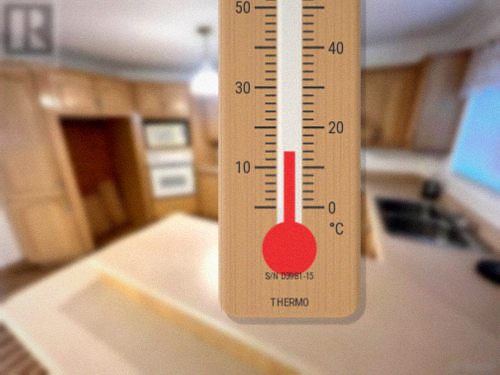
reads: 14
